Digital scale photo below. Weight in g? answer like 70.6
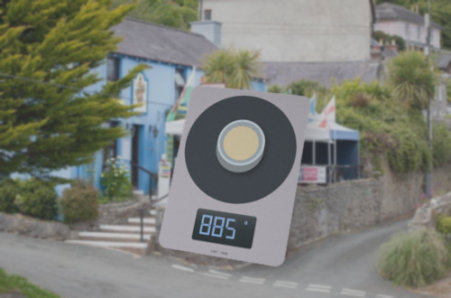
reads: 885
